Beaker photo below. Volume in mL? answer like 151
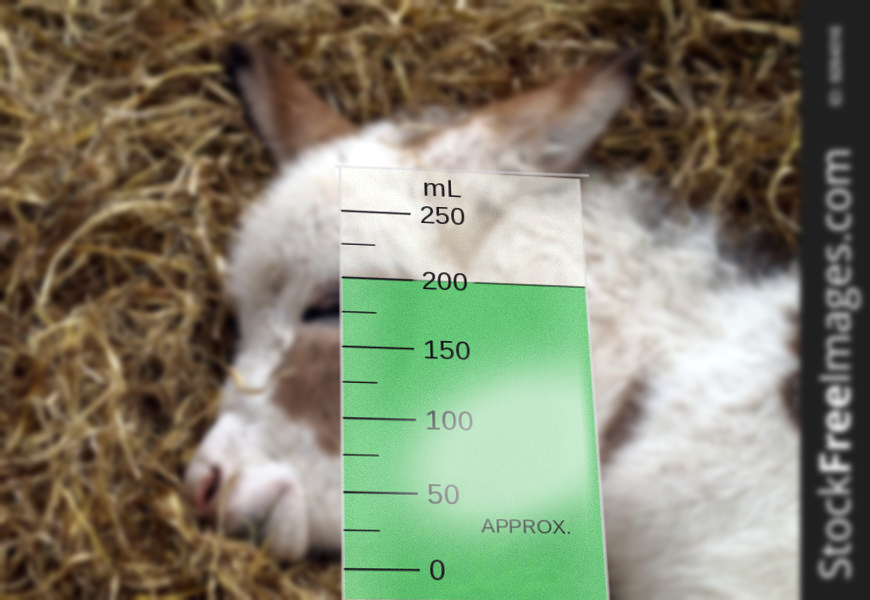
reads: 200
